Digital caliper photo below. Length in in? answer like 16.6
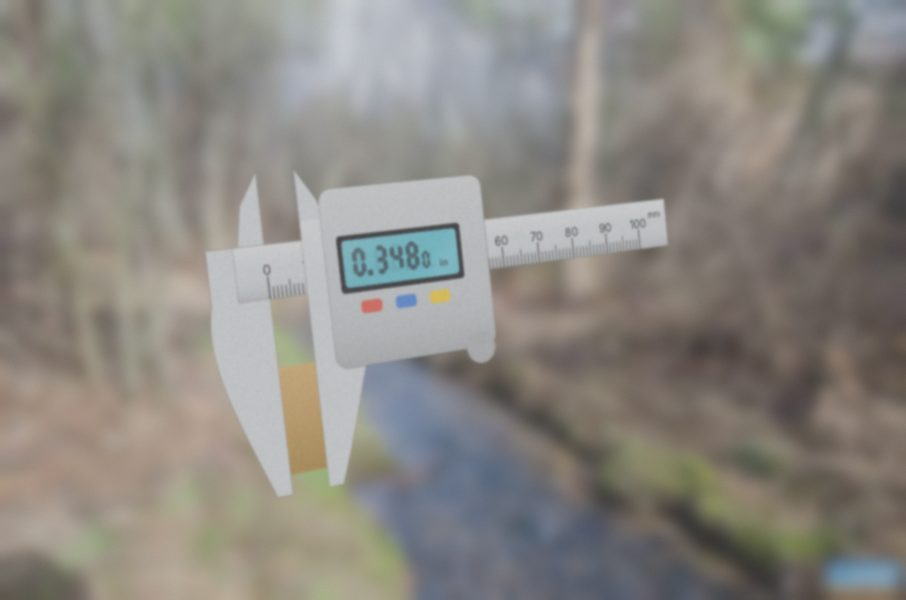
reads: 0.3480
